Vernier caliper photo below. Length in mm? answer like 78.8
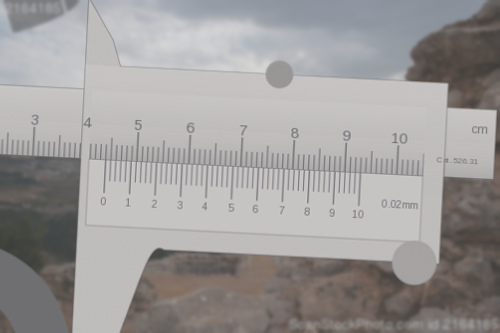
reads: 44.0
